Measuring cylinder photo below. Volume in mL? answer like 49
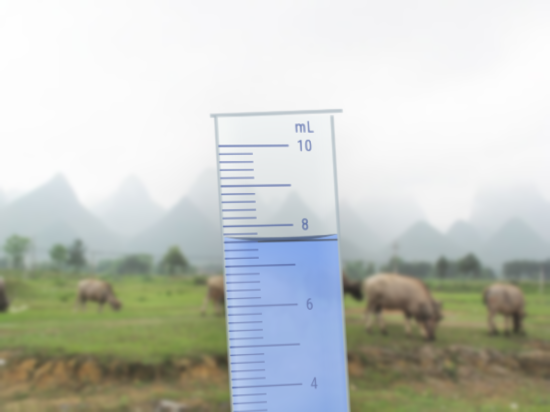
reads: 7.6
